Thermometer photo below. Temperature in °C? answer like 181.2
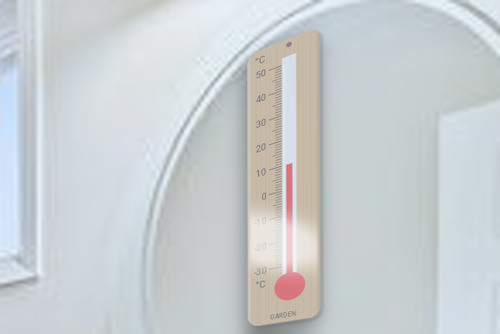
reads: 10
